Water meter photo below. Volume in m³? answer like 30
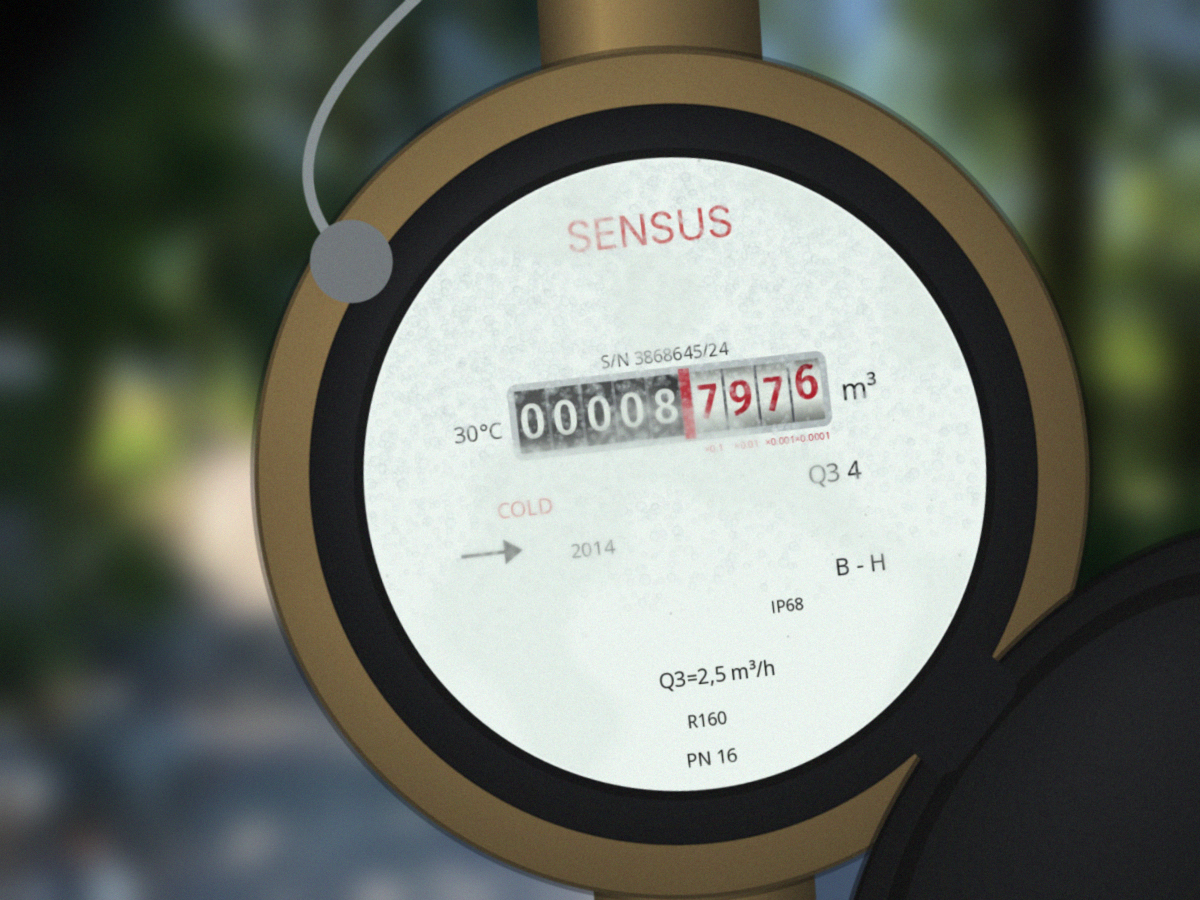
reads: 8.7976
